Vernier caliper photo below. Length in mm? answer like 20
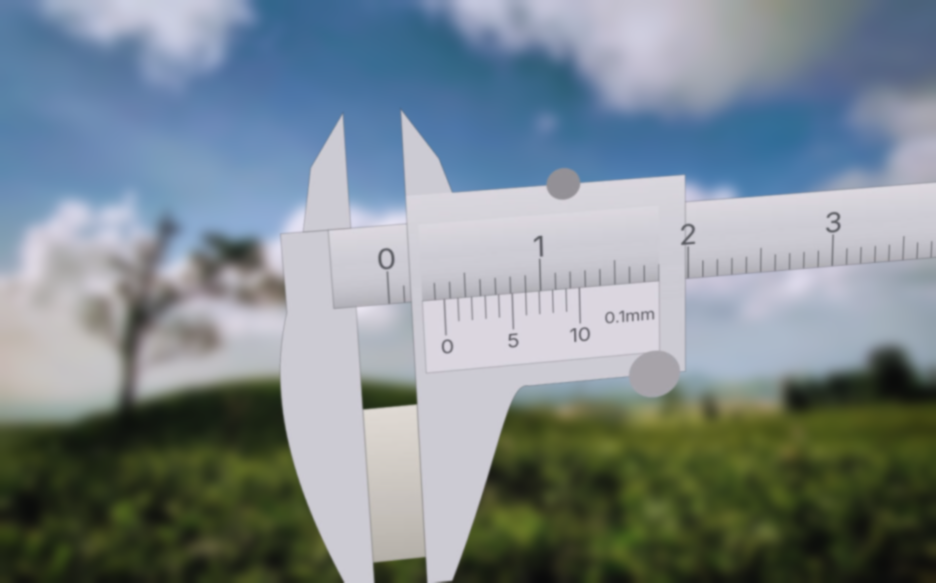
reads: 3.6
